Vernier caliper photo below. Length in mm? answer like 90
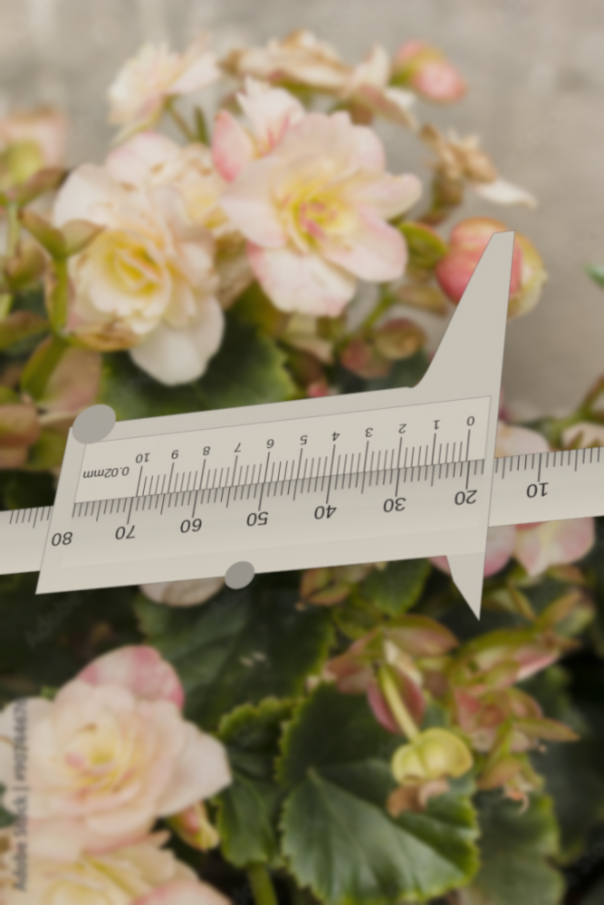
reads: 20.4
